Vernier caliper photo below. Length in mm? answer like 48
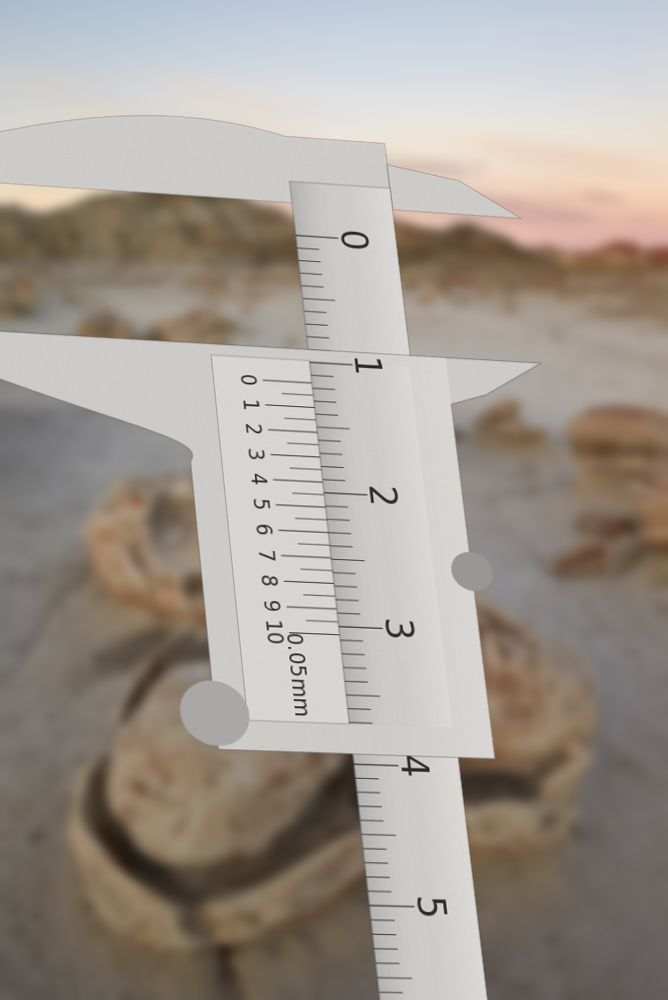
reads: 11.6
